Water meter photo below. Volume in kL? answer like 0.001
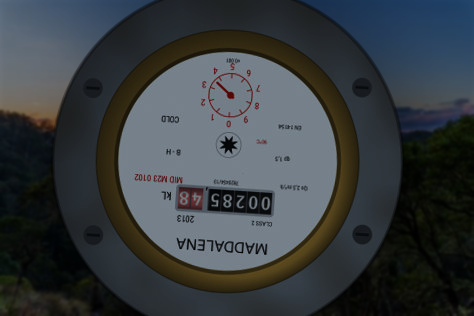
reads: 285.483
